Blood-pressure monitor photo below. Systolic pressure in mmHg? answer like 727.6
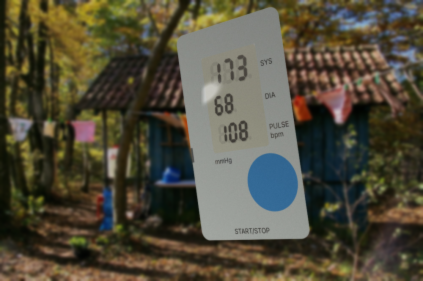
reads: 173
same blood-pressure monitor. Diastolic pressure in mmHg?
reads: 68
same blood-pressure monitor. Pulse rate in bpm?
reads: 108
